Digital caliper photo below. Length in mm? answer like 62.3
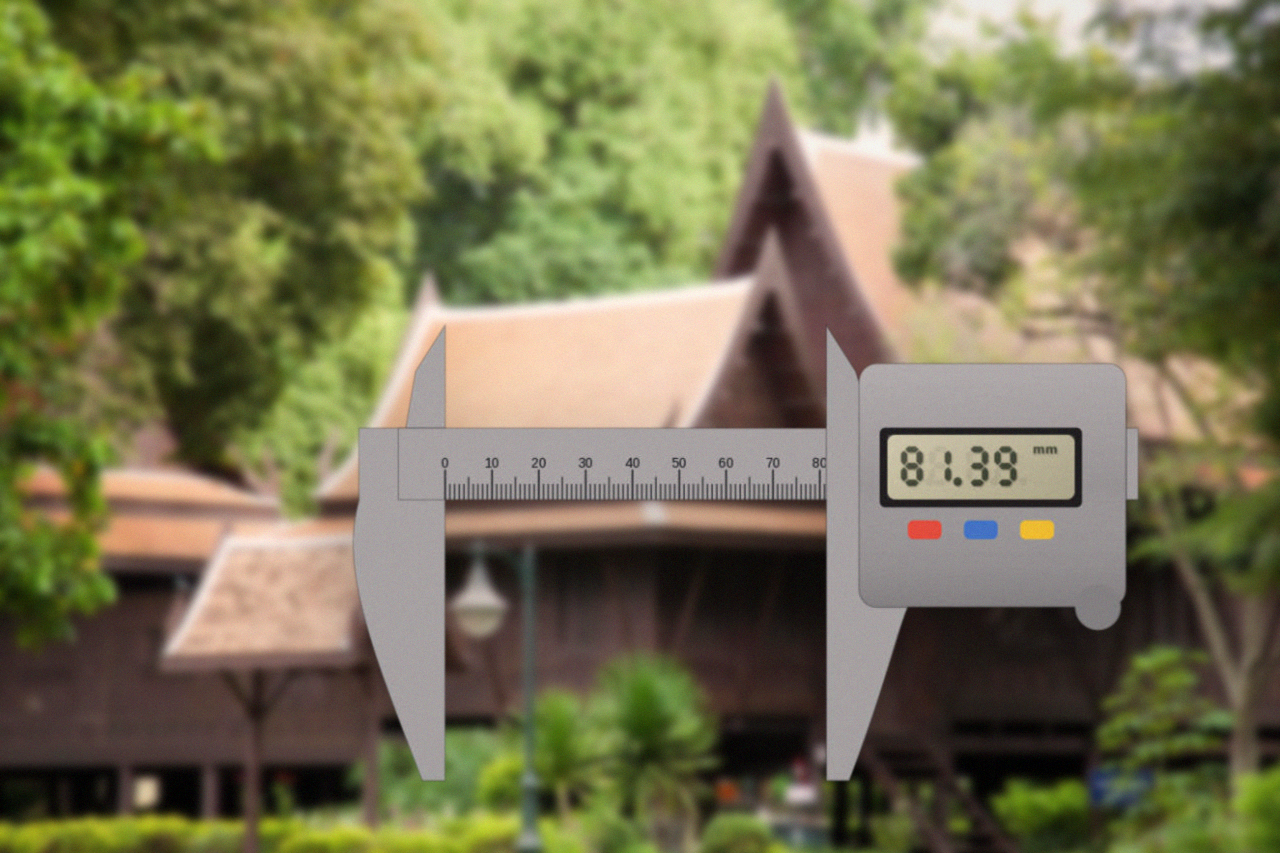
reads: 81.39
